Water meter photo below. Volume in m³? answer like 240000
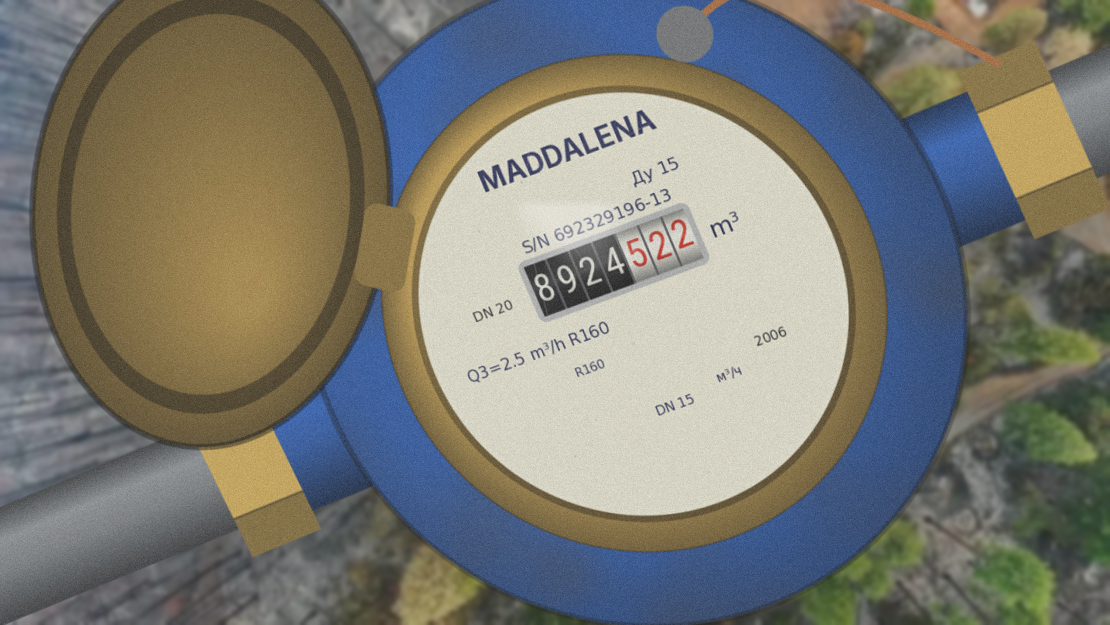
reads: 8924.522
